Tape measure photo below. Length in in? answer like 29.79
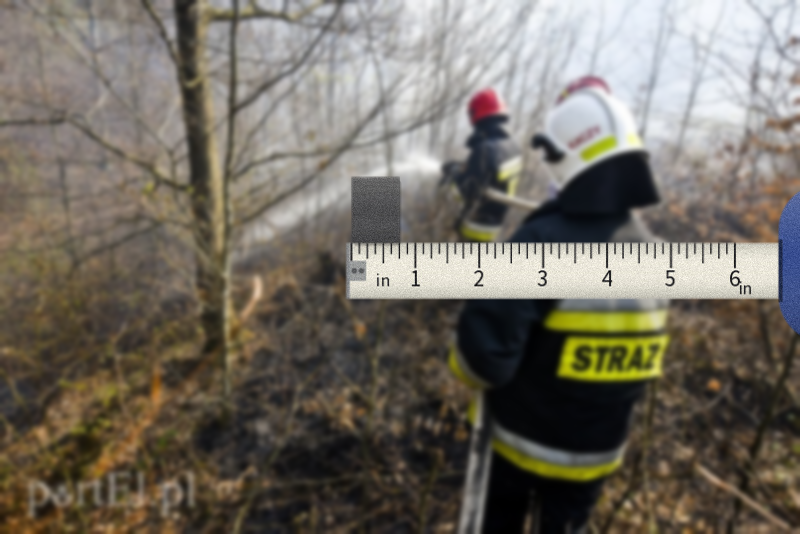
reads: 0.75
